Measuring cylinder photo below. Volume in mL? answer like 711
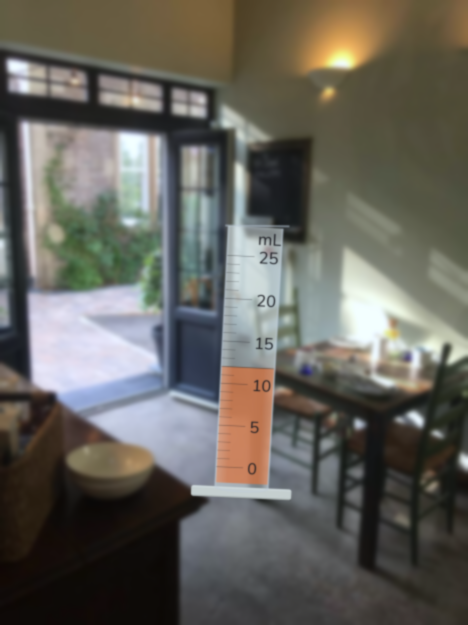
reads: 12
